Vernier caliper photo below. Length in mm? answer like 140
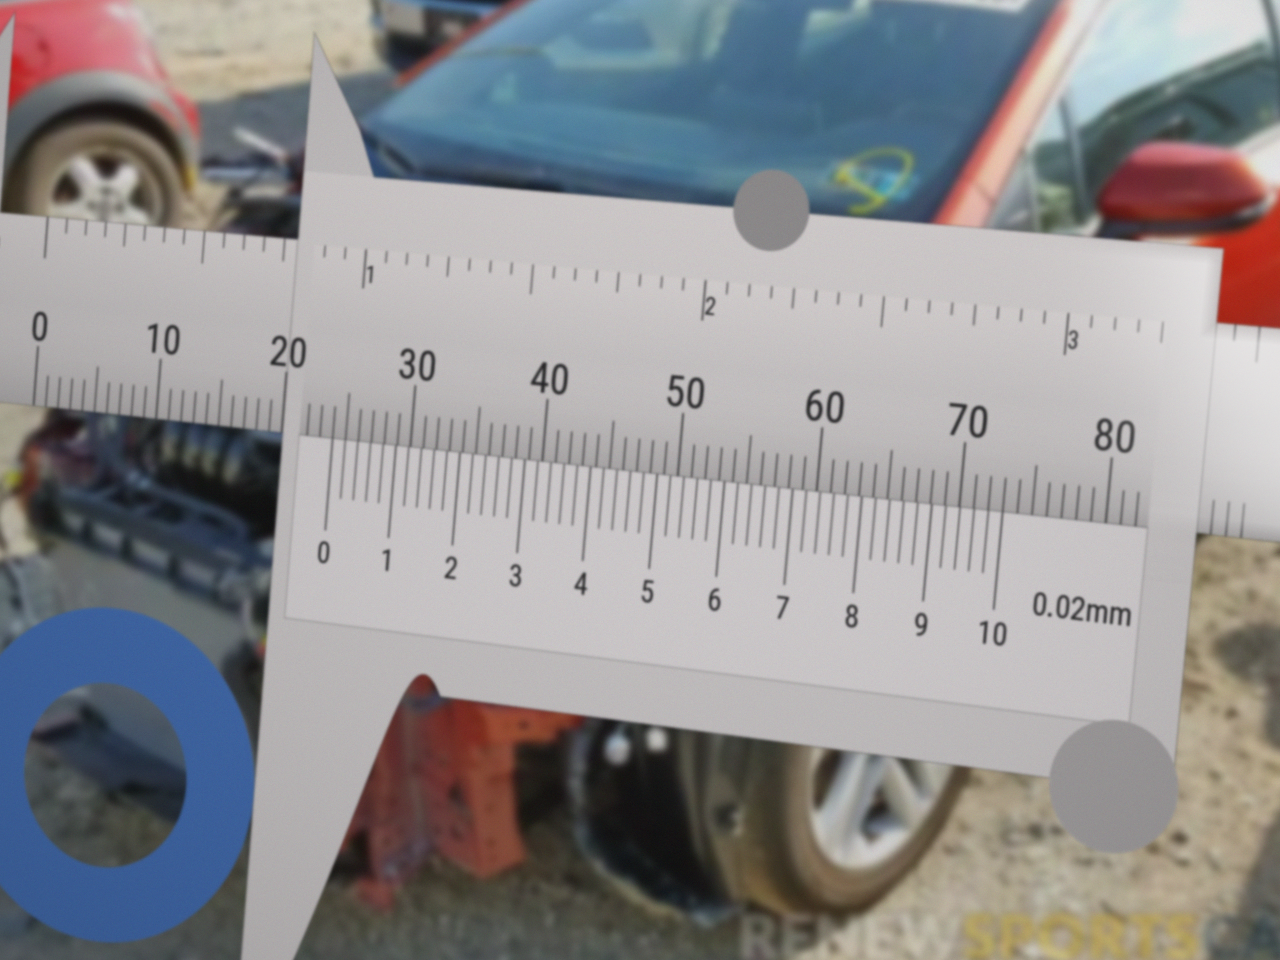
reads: 24.0
